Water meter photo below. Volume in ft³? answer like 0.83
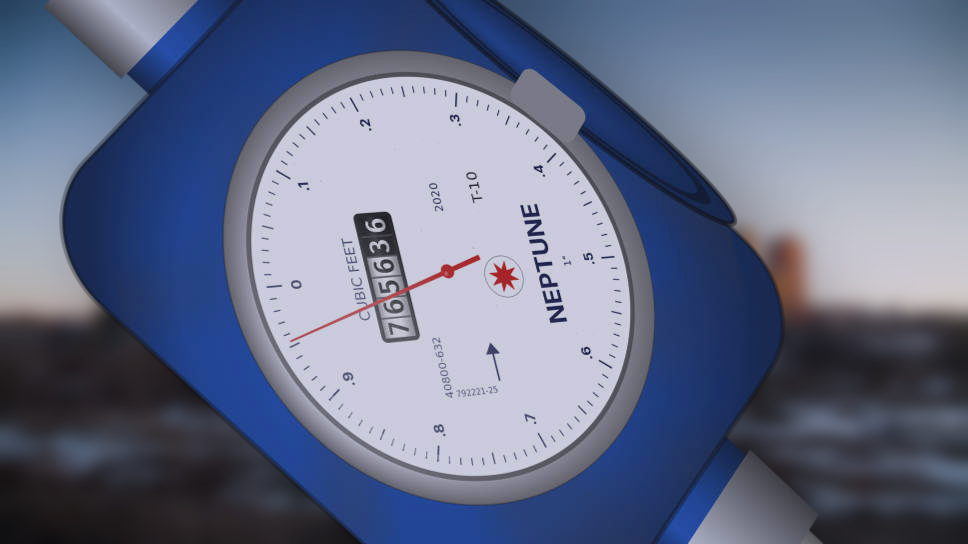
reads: 765635.95
